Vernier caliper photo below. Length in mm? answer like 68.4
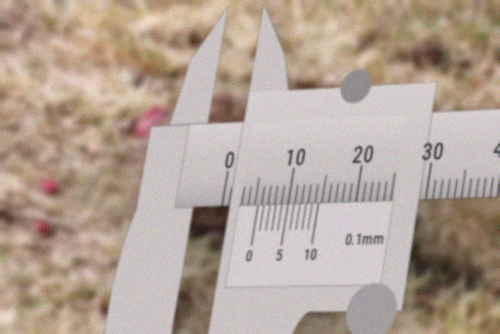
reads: 5.5
